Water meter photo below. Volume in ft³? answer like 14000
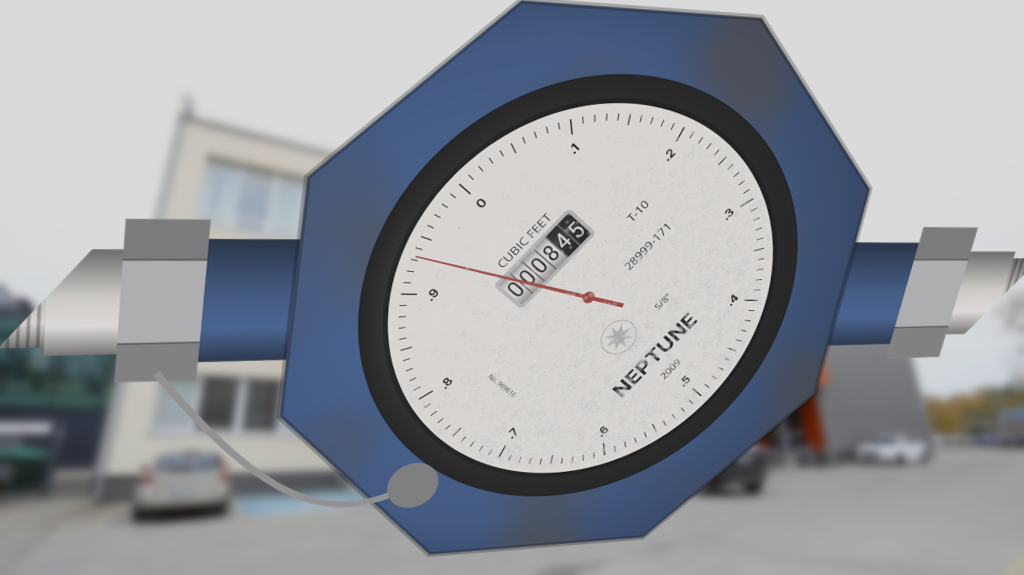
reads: 844.93
